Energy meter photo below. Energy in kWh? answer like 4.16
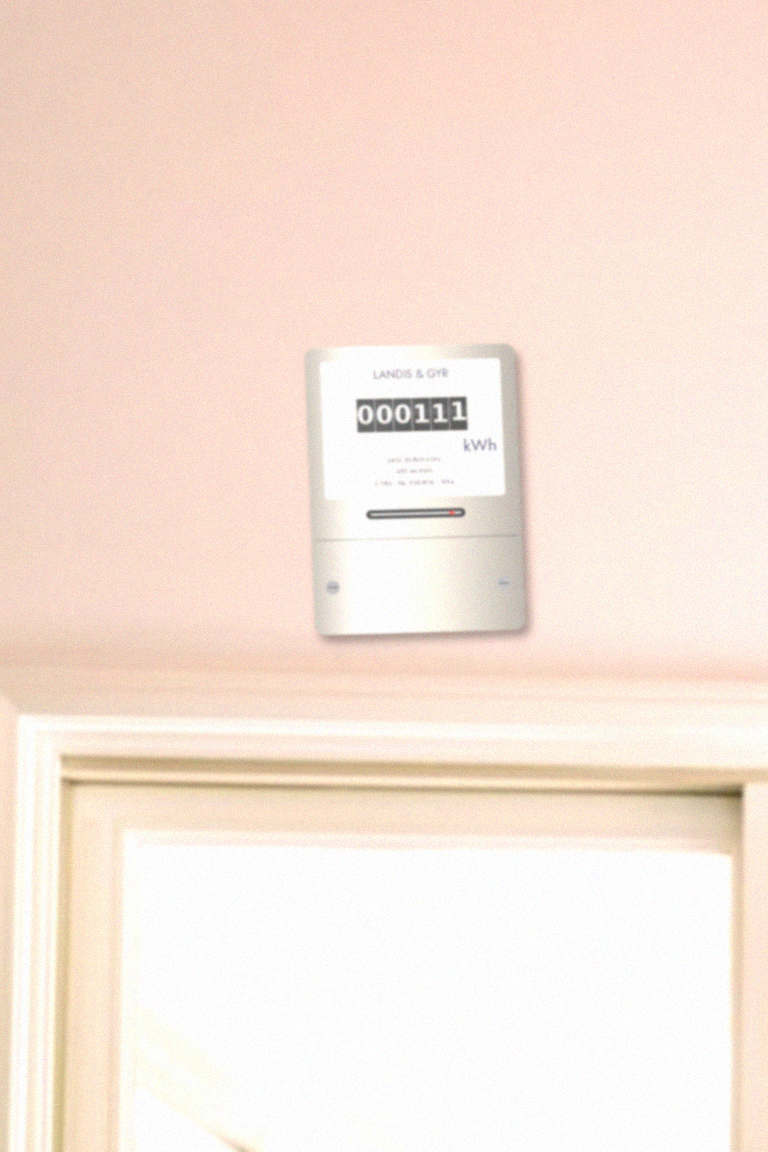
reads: 111
